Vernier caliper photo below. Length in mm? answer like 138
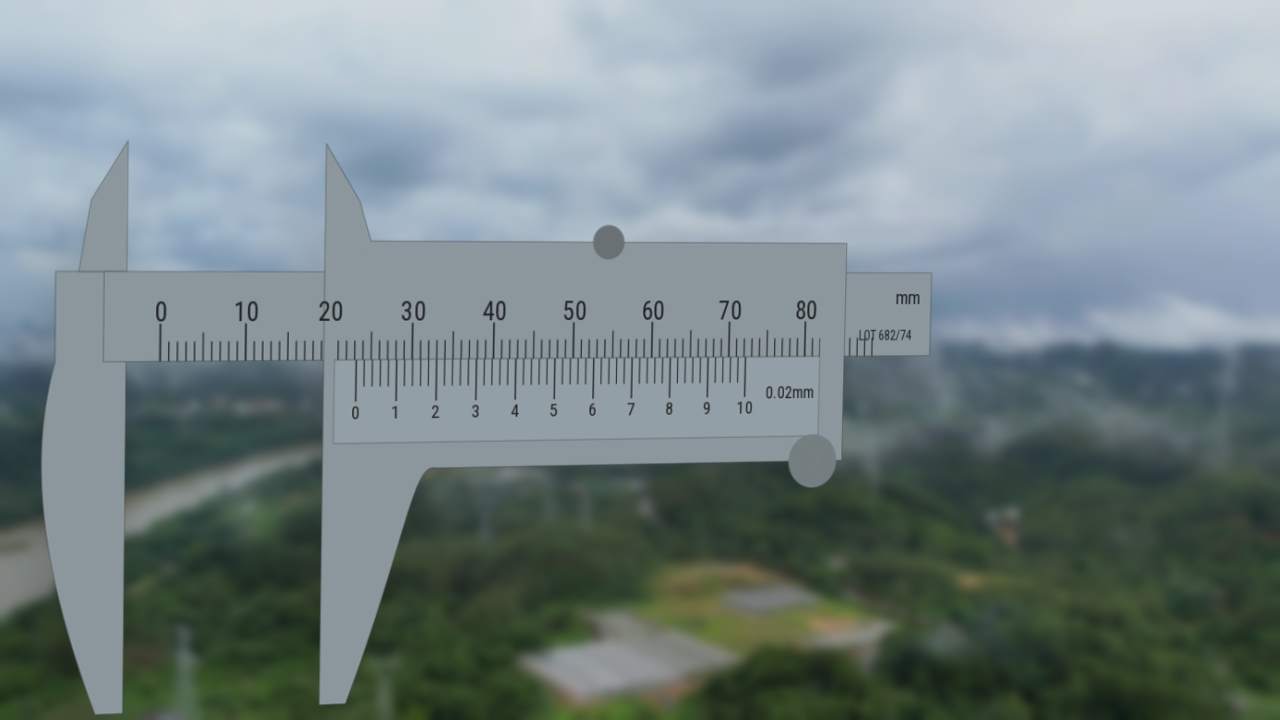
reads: 23.2
